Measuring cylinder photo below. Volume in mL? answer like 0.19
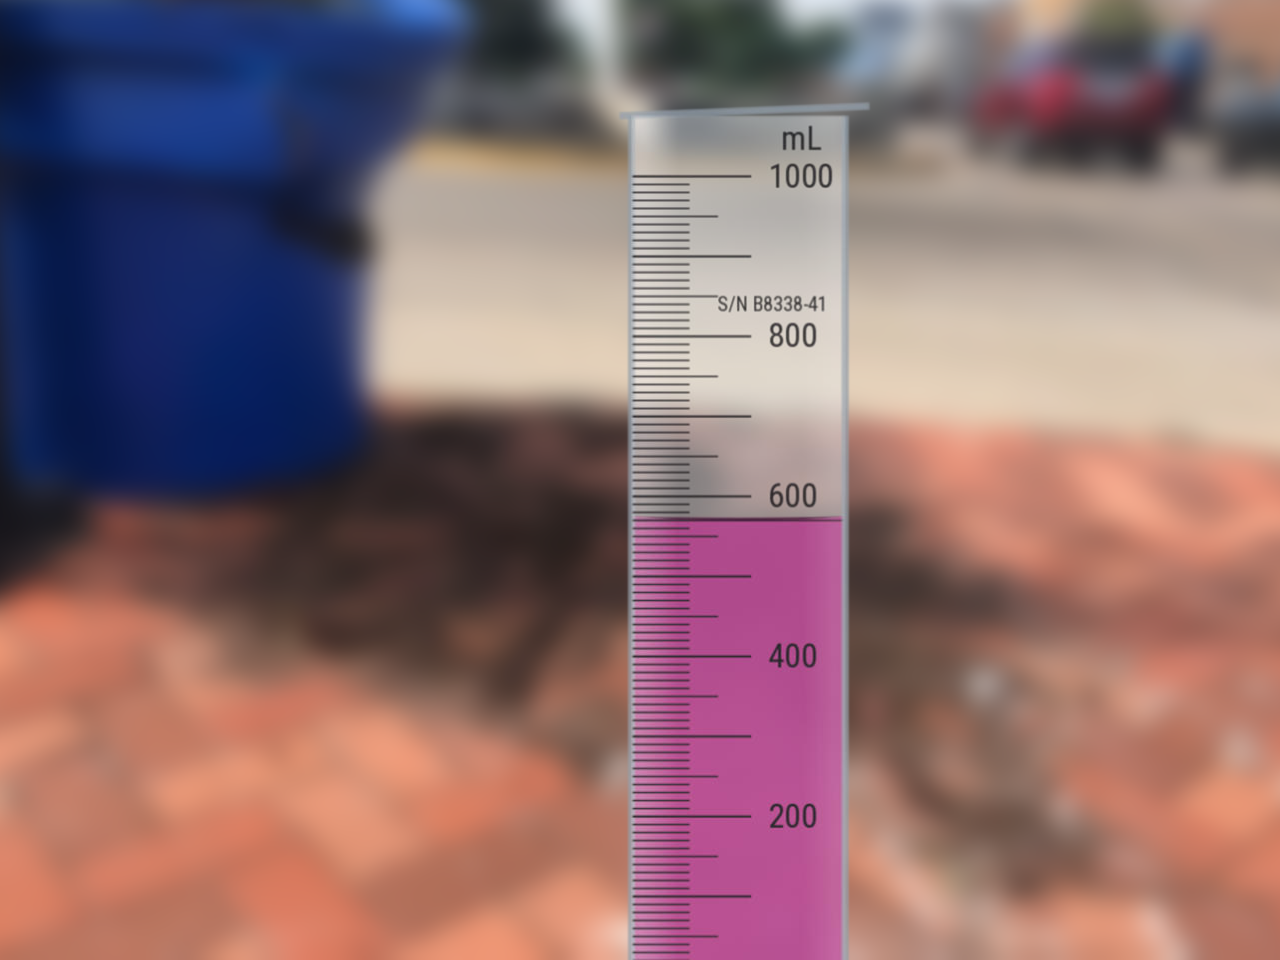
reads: 570
